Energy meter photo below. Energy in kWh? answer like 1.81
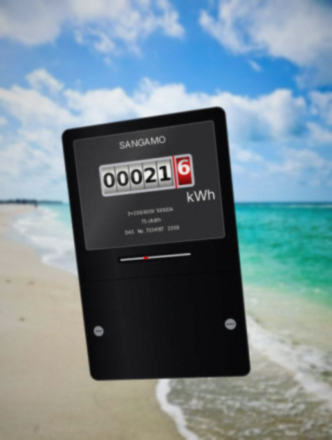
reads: 21.6
